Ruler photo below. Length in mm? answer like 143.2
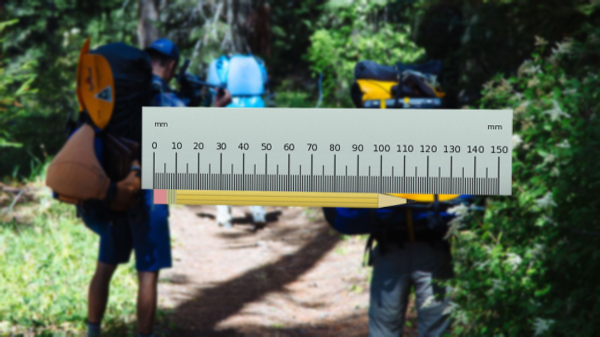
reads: 115
